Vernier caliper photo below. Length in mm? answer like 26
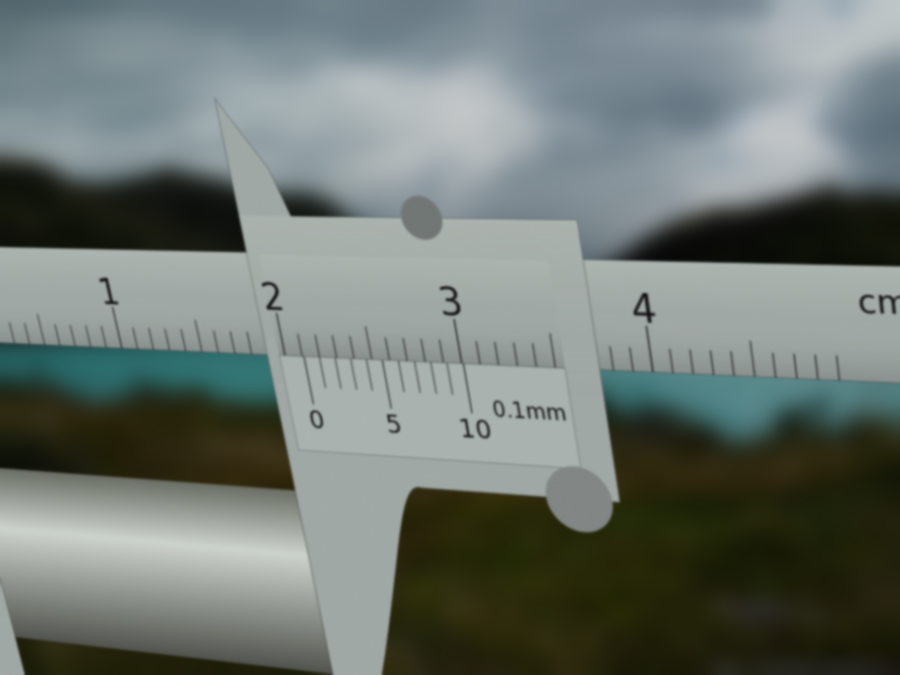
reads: 21.1
